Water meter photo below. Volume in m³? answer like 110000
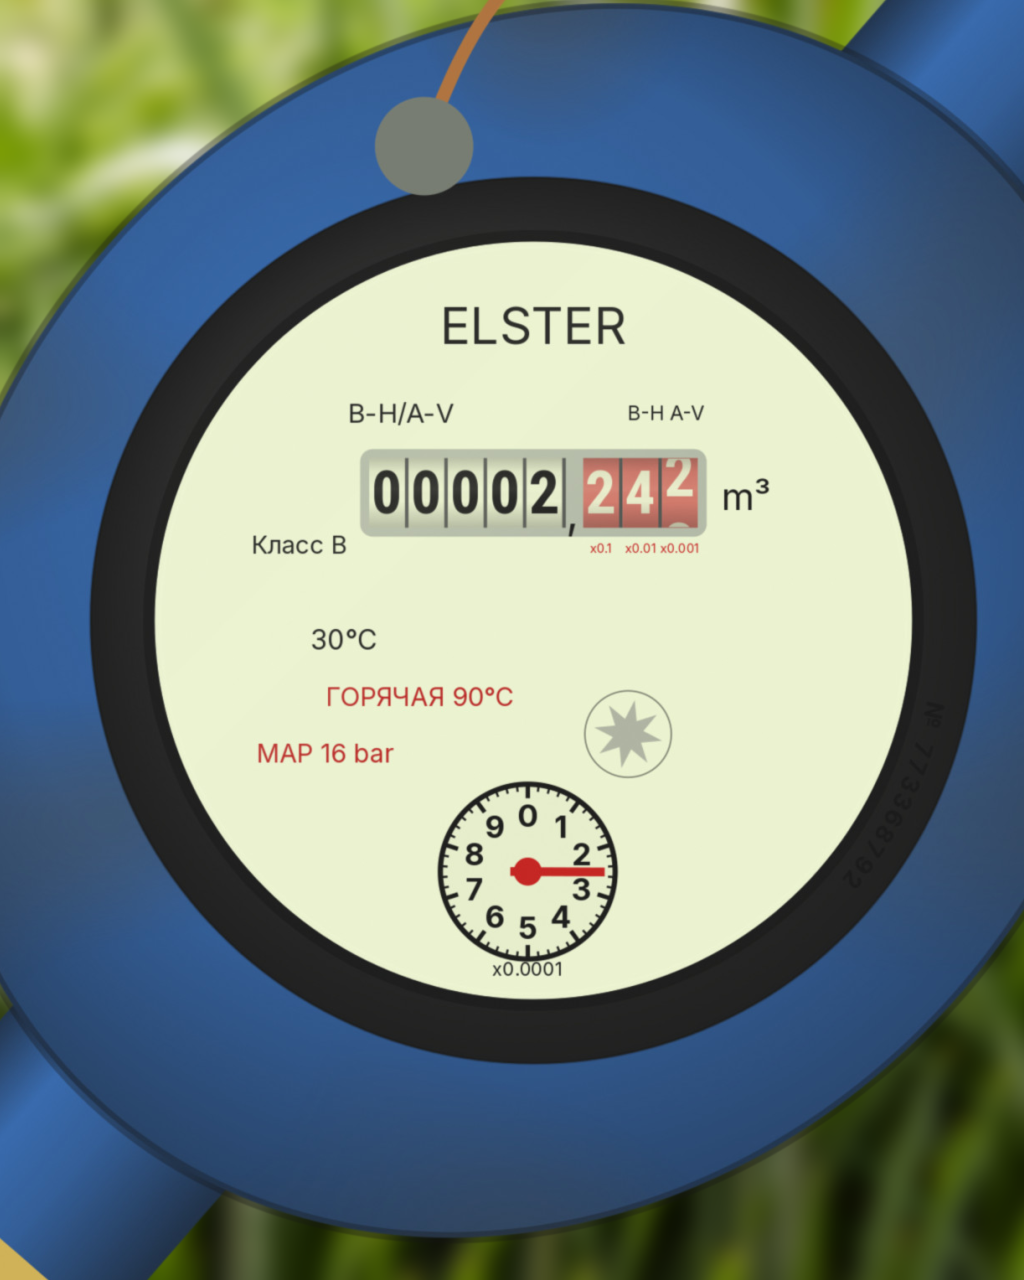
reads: 2.2422
